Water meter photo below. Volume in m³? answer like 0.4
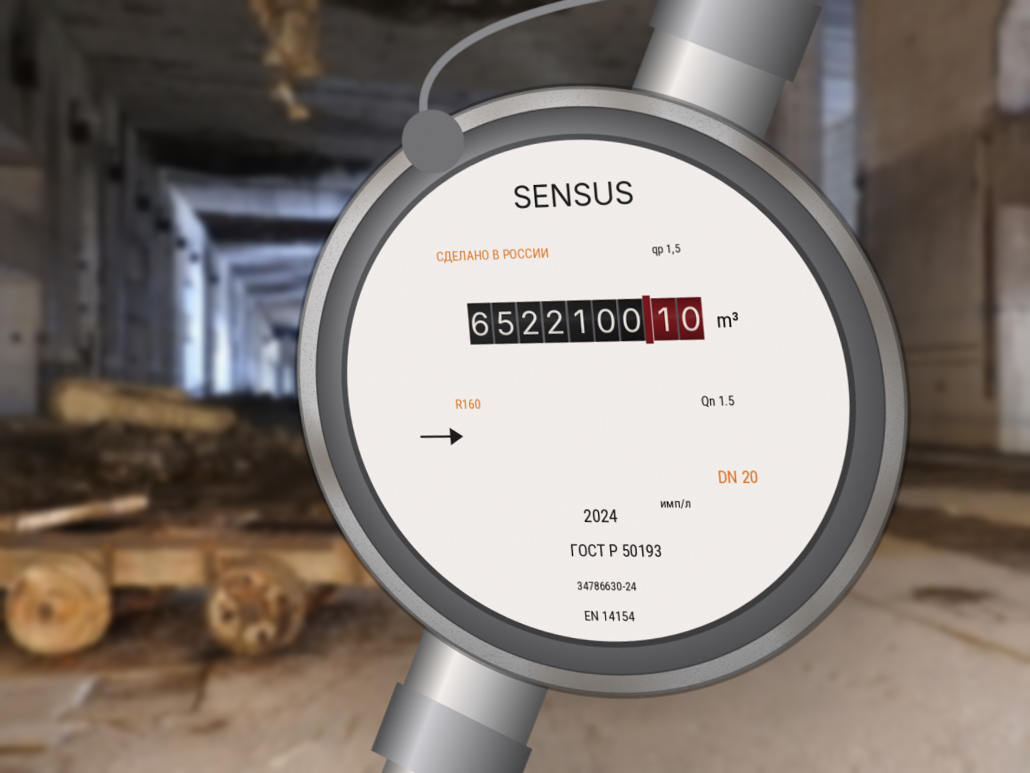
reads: 6522100.10
